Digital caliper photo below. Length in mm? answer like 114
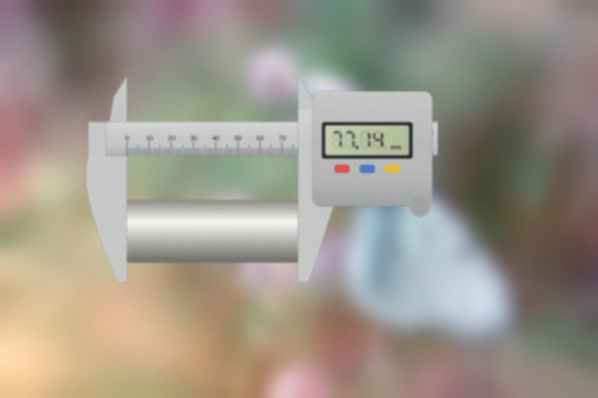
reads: 77.14
